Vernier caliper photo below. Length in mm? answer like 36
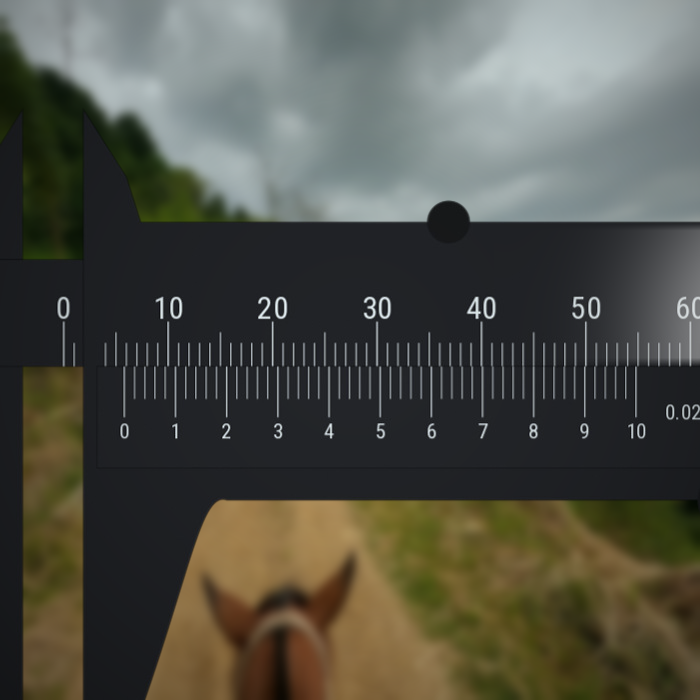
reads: 5.8
